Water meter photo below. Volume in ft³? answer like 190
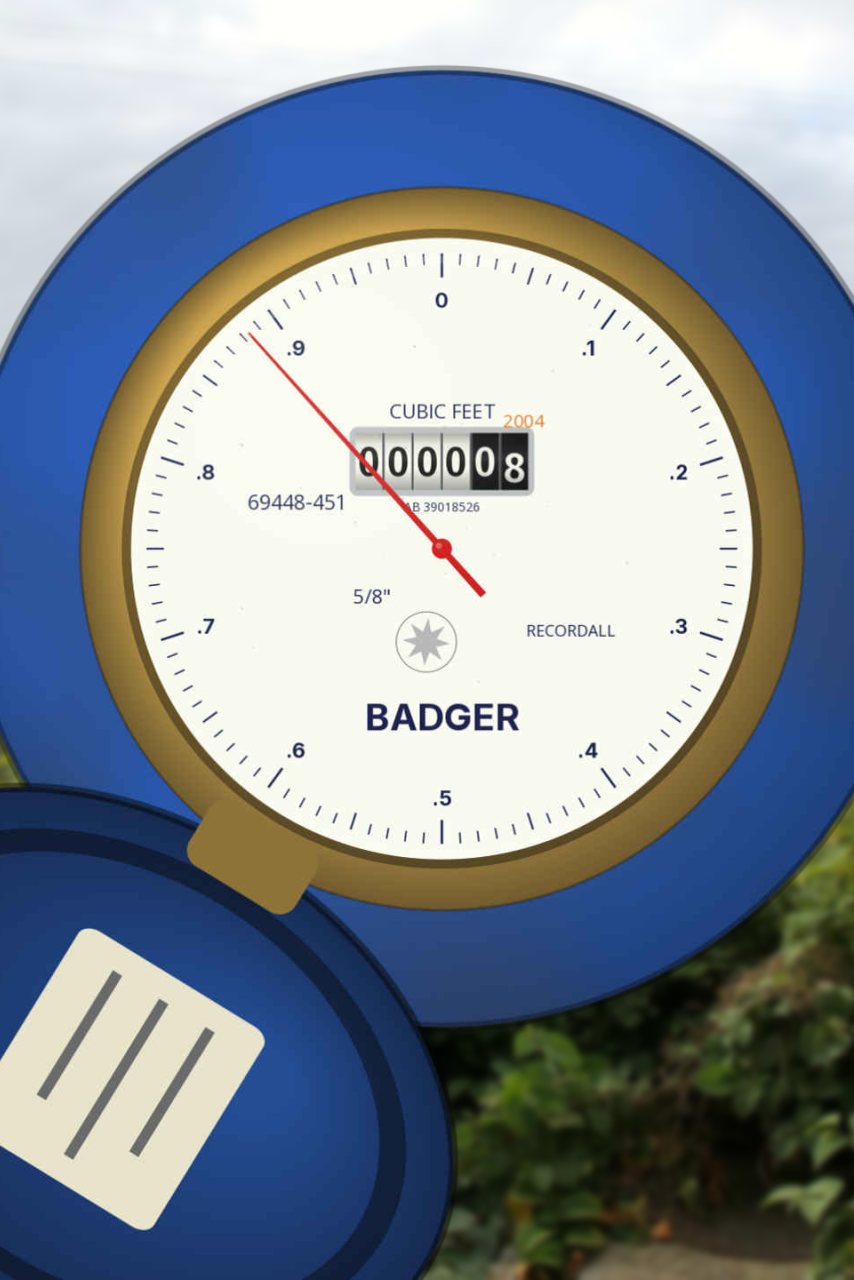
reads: 7.88
